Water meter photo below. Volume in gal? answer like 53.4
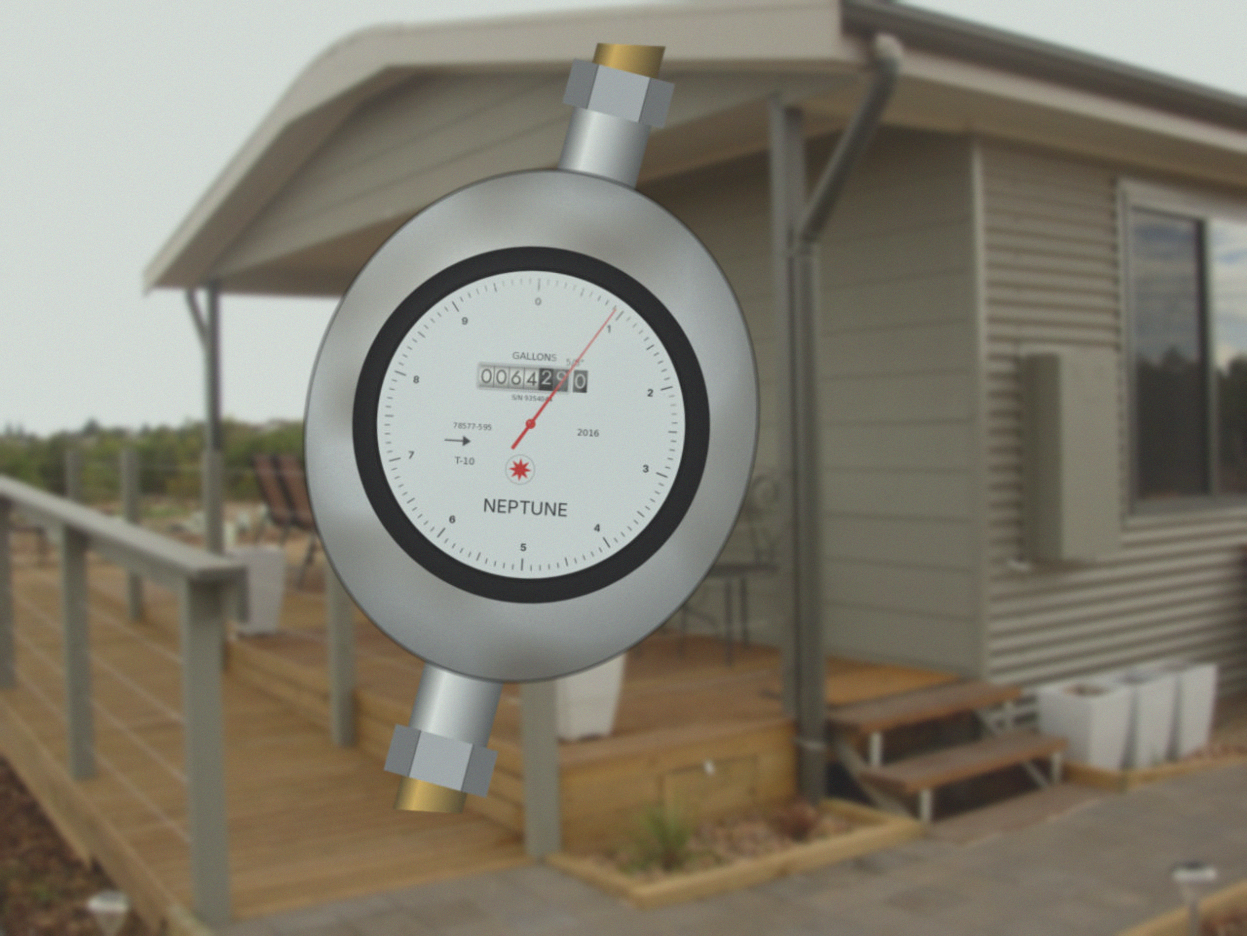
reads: 64290.9
